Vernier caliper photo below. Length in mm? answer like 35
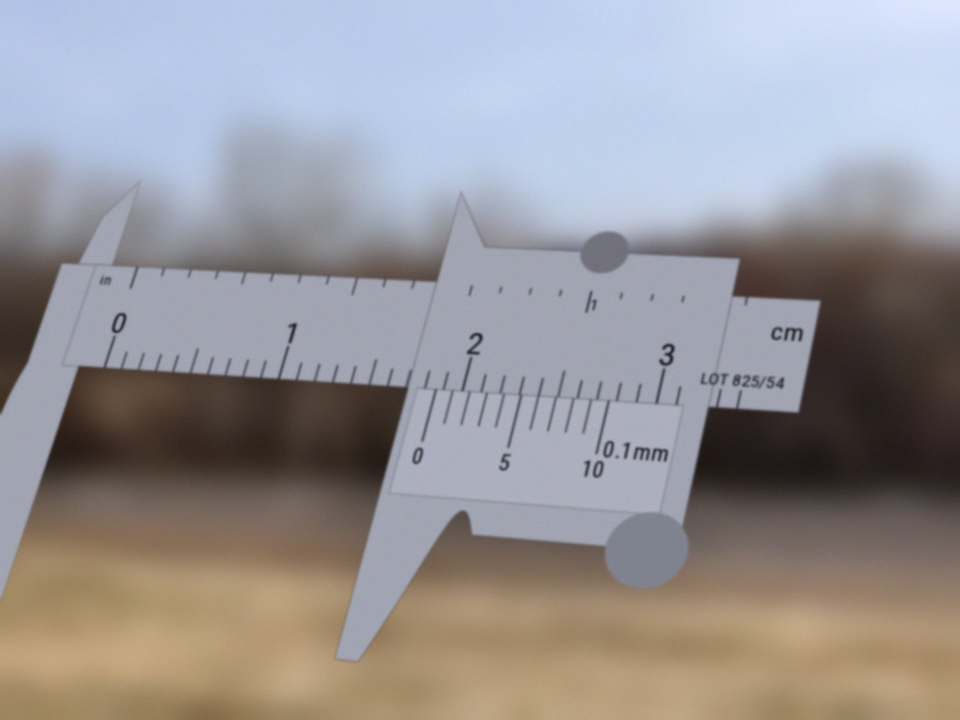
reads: 18.6
